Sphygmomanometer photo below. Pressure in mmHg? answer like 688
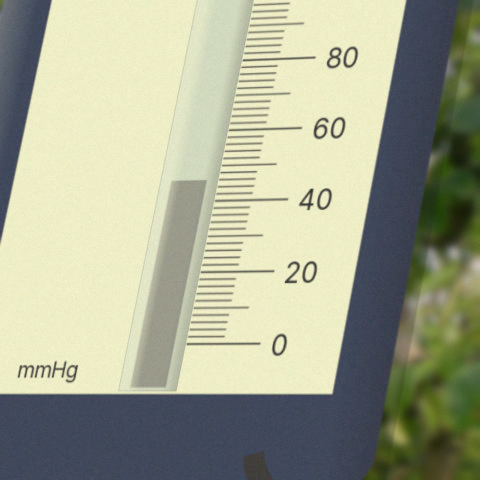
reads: 46
